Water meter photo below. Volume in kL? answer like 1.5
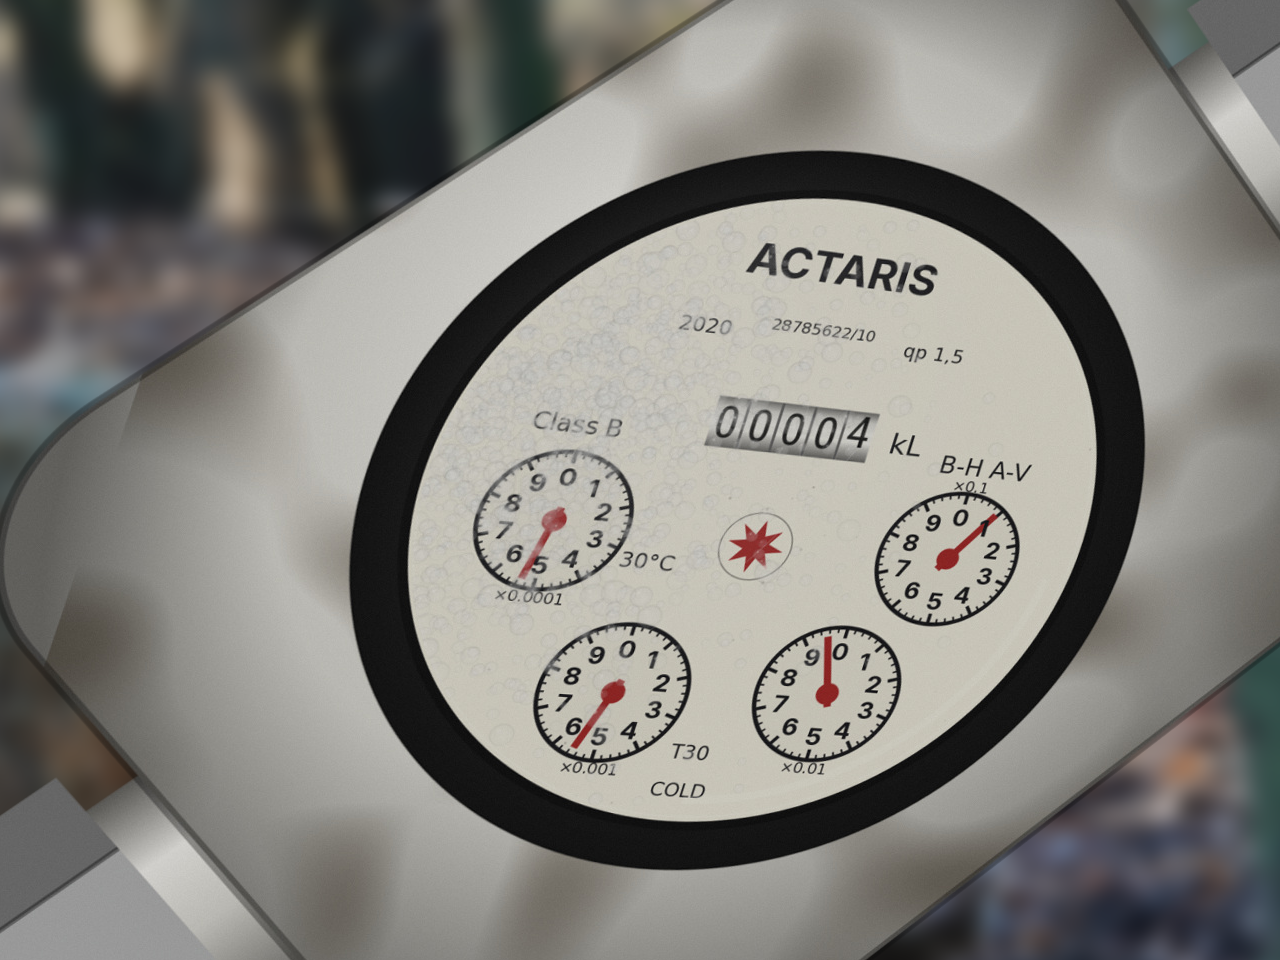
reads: 4.0955
